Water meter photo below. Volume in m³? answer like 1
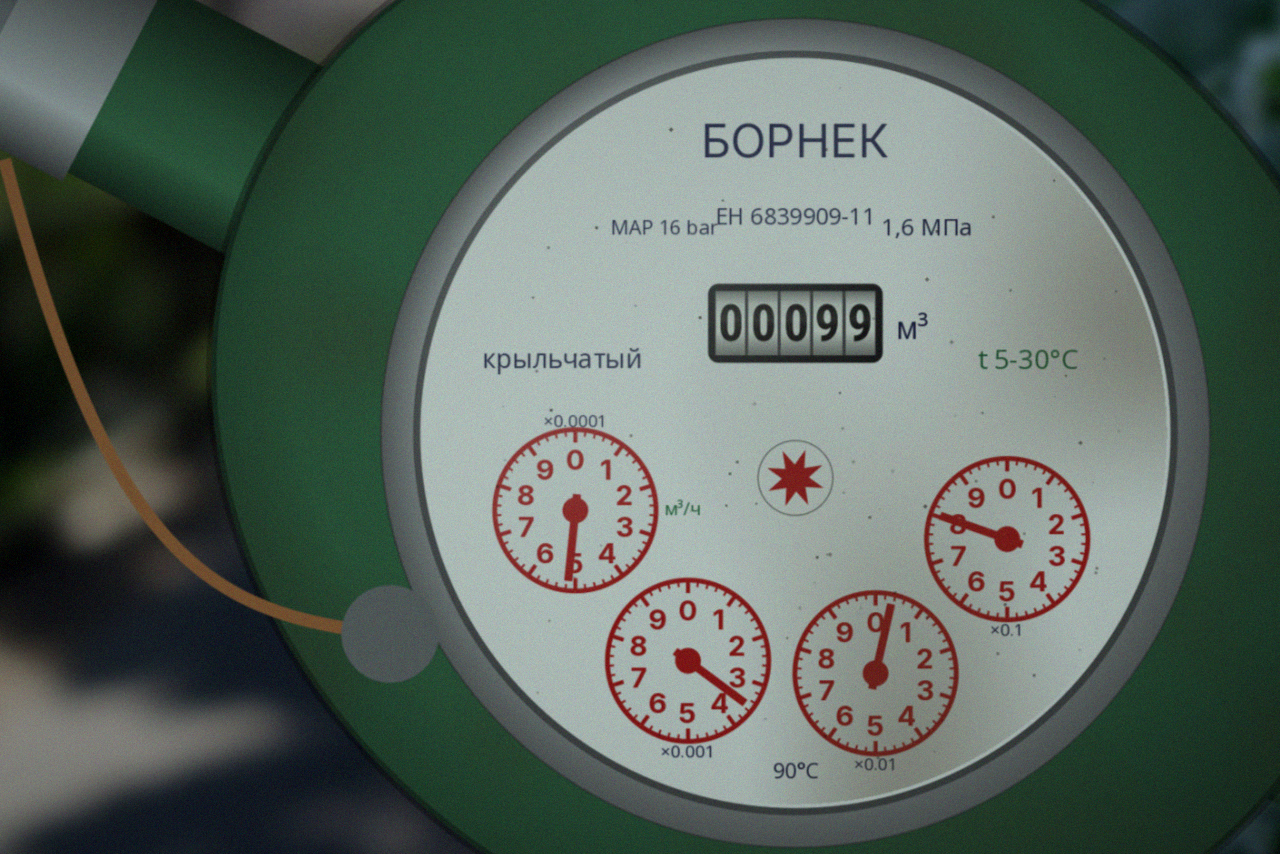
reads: 99.8035
